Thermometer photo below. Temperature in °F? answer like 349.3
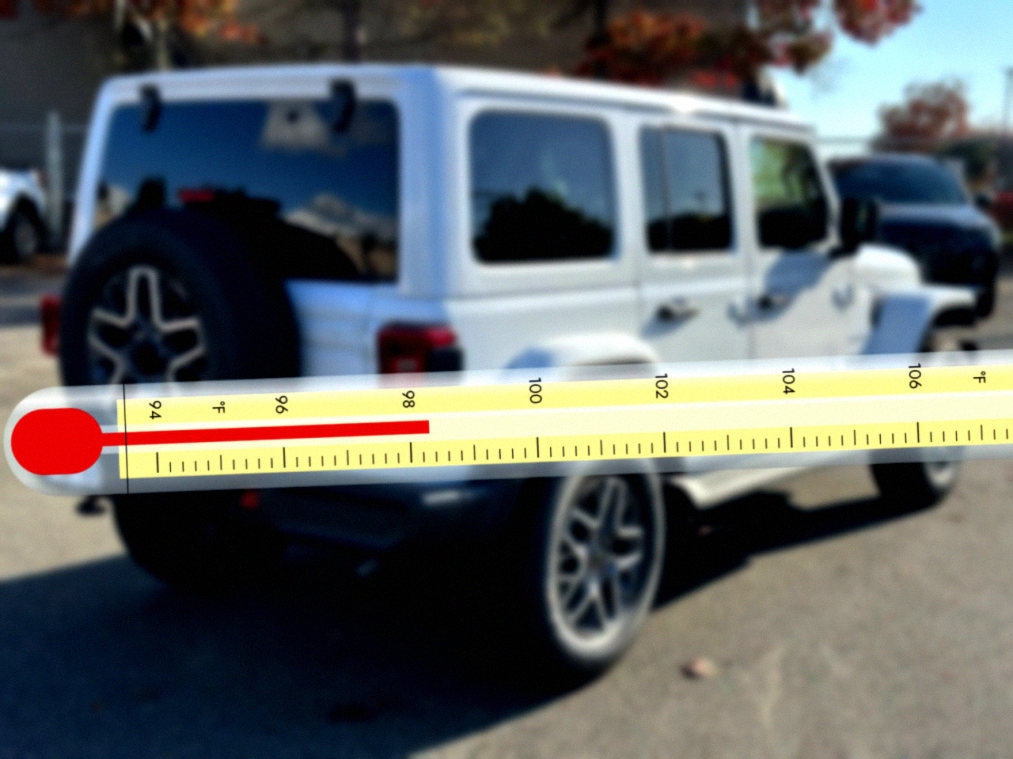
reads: 98.3
